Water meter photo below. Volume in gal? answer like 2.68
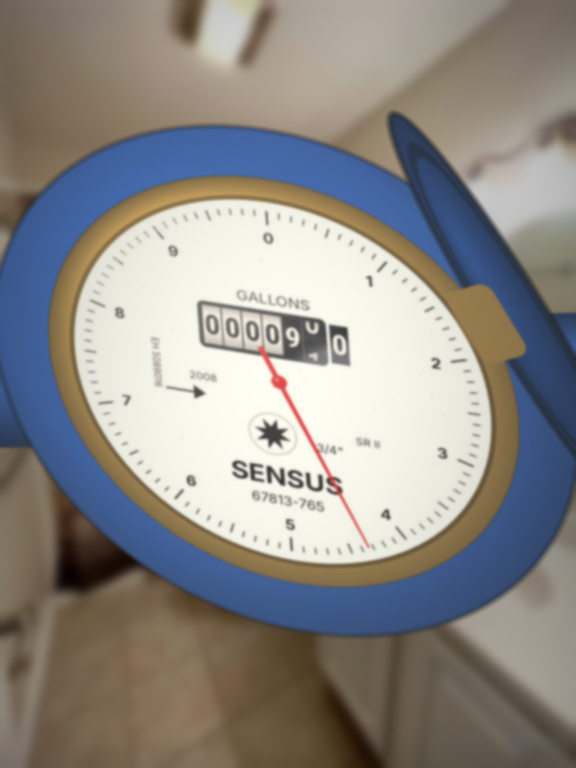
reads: 904.3
